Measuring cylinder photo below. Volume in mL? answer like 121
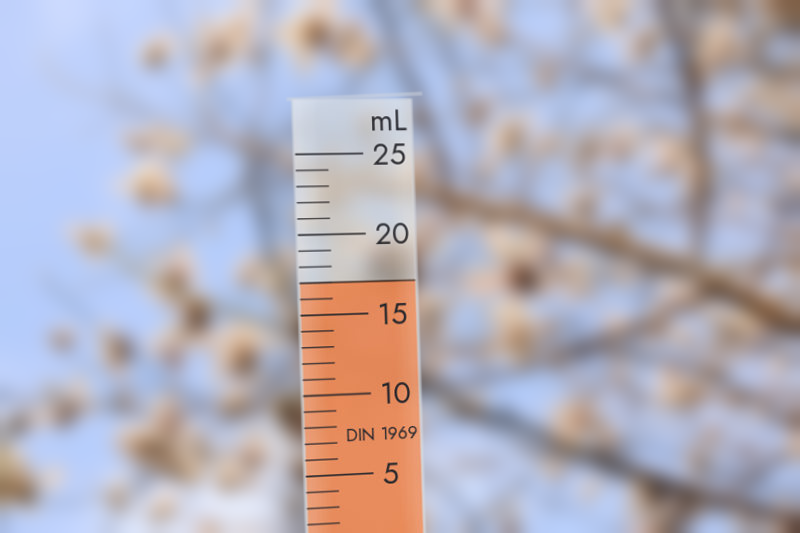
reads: 17
